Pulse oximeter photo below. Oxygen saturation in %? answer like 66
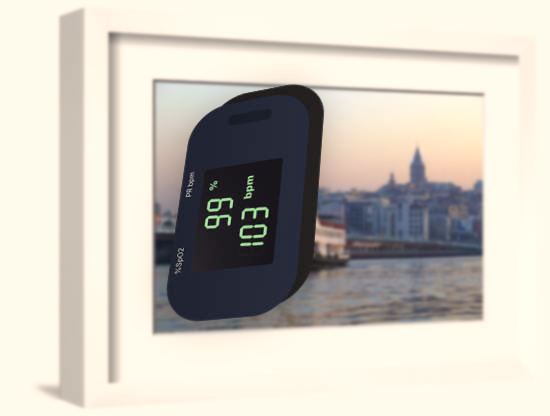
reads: 99
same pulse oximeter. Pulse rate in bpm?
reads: 103
